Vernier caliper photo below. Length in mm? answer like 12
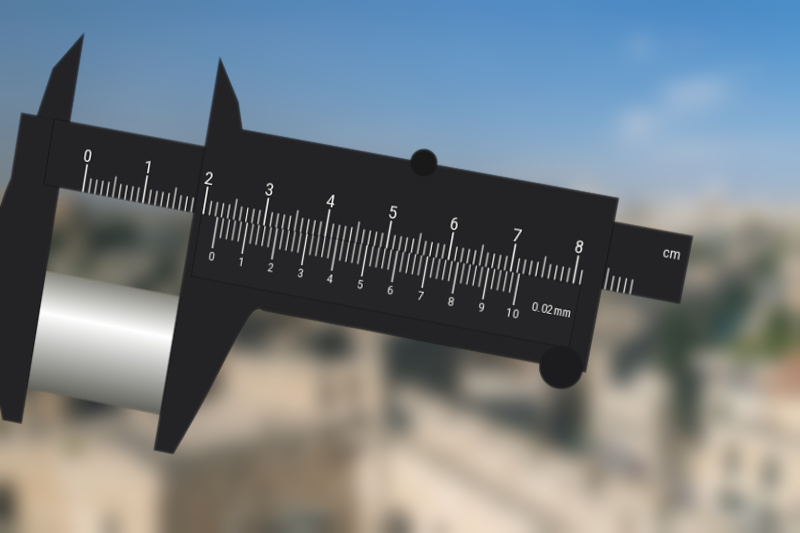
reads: 22.4
